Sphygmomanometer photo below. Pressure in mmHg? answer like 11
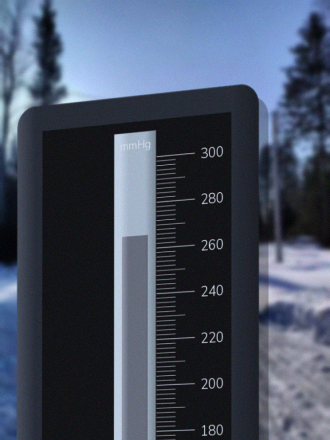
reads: 266
